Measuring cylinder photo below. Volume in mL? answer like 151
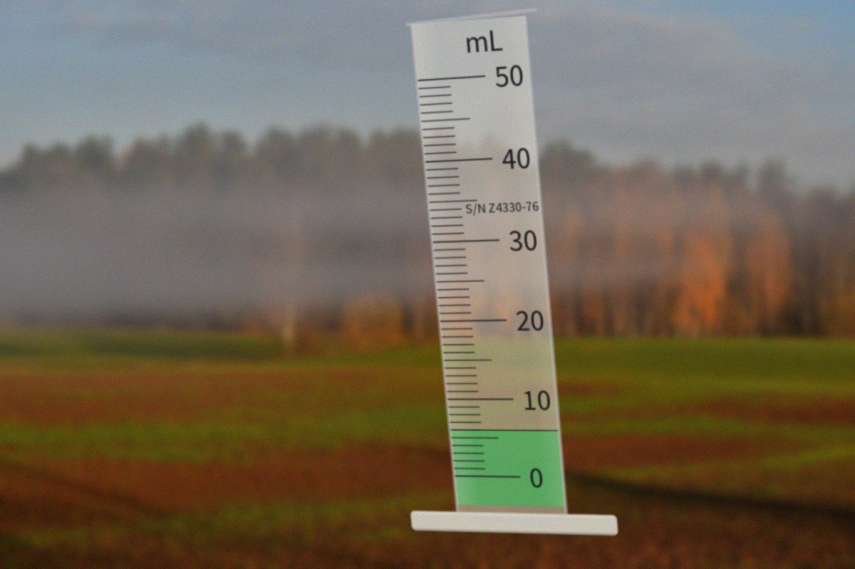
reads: 6
